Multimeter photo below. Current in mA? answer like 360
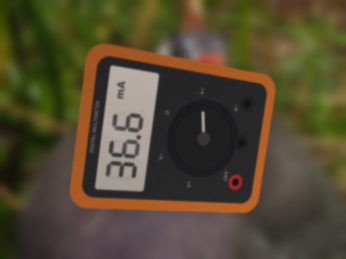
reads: 36.6
